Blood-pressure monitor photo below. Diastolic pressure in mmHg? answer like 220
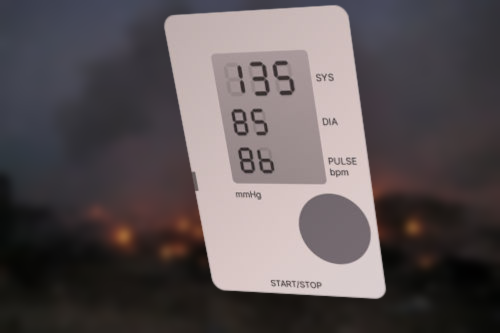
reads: 85
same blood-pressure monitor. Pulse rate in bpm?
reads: 86
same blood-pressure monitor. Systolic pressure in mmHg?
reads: 135
